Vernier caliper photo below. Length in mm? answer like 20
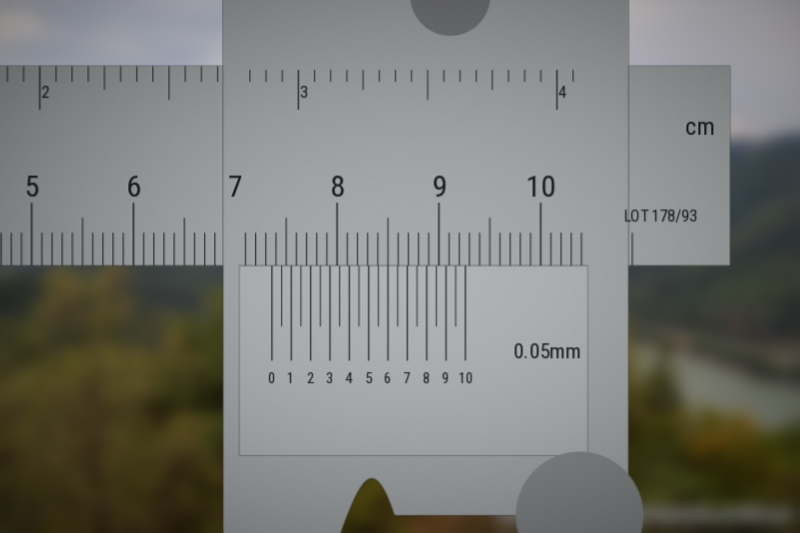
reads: 73.6
